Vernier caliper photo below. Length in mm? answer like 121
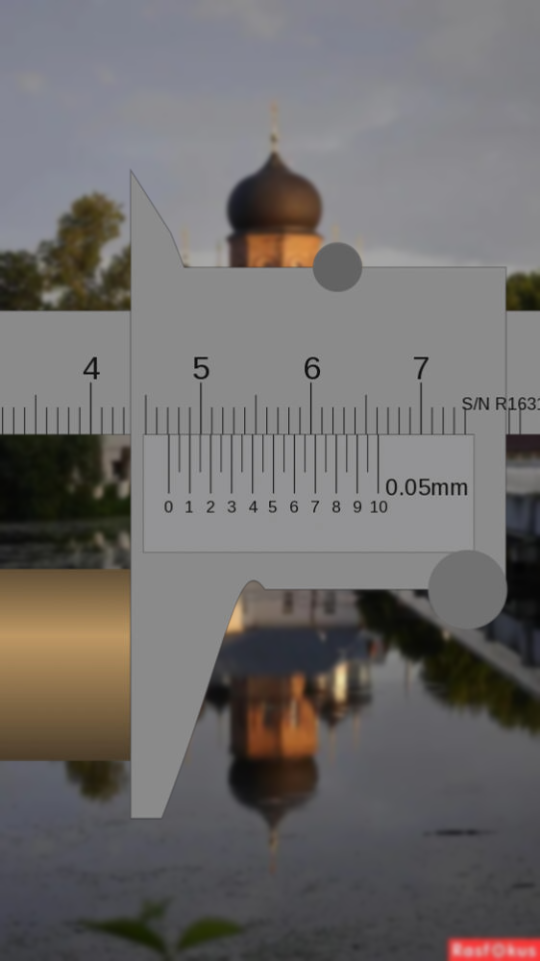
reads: 47.1
